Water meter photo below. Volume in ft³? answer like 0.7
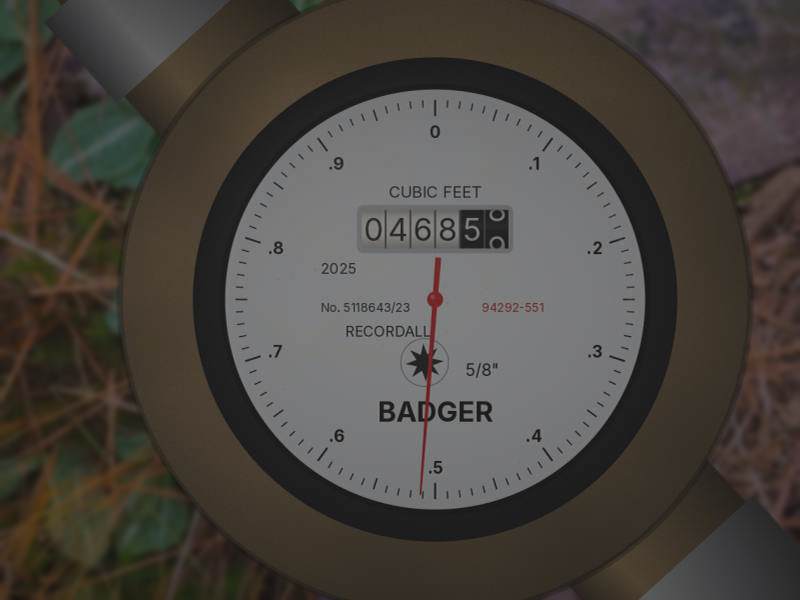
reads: 46858.51
